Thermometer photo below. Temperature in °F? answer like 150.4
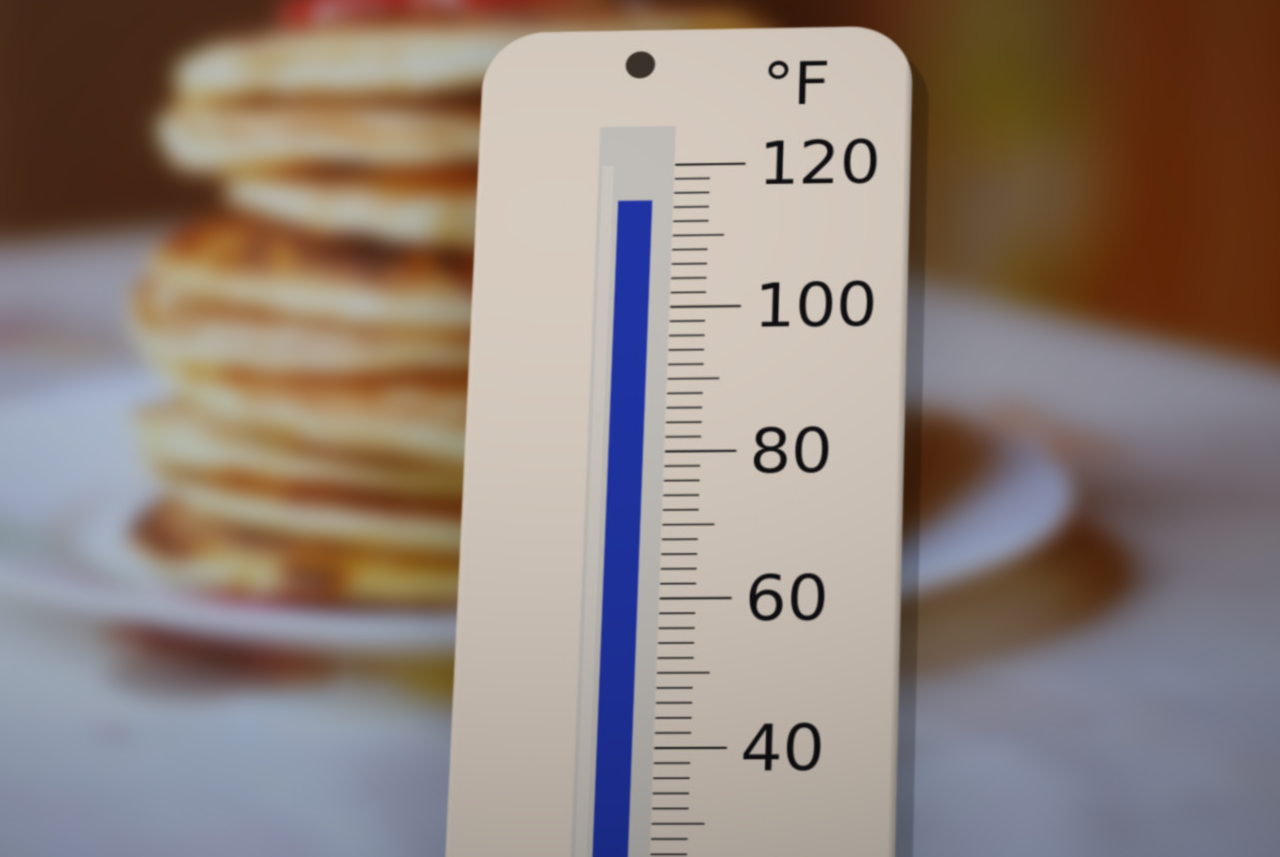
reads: 115
